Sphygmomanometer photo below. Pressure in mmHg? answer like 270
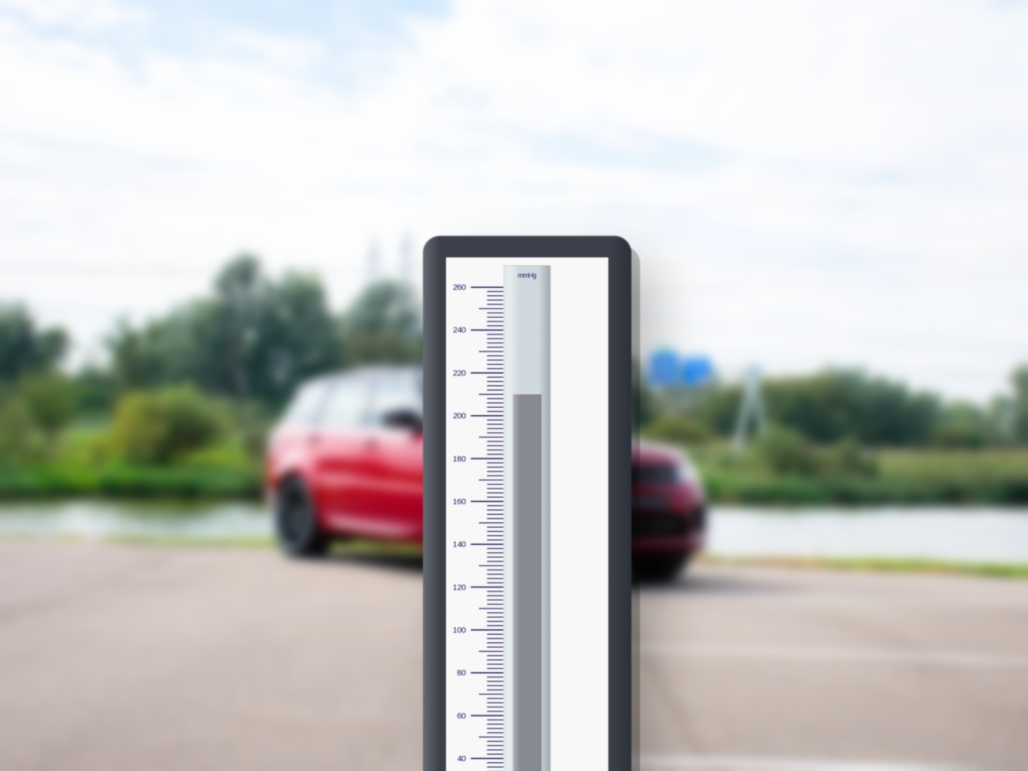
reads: 210
